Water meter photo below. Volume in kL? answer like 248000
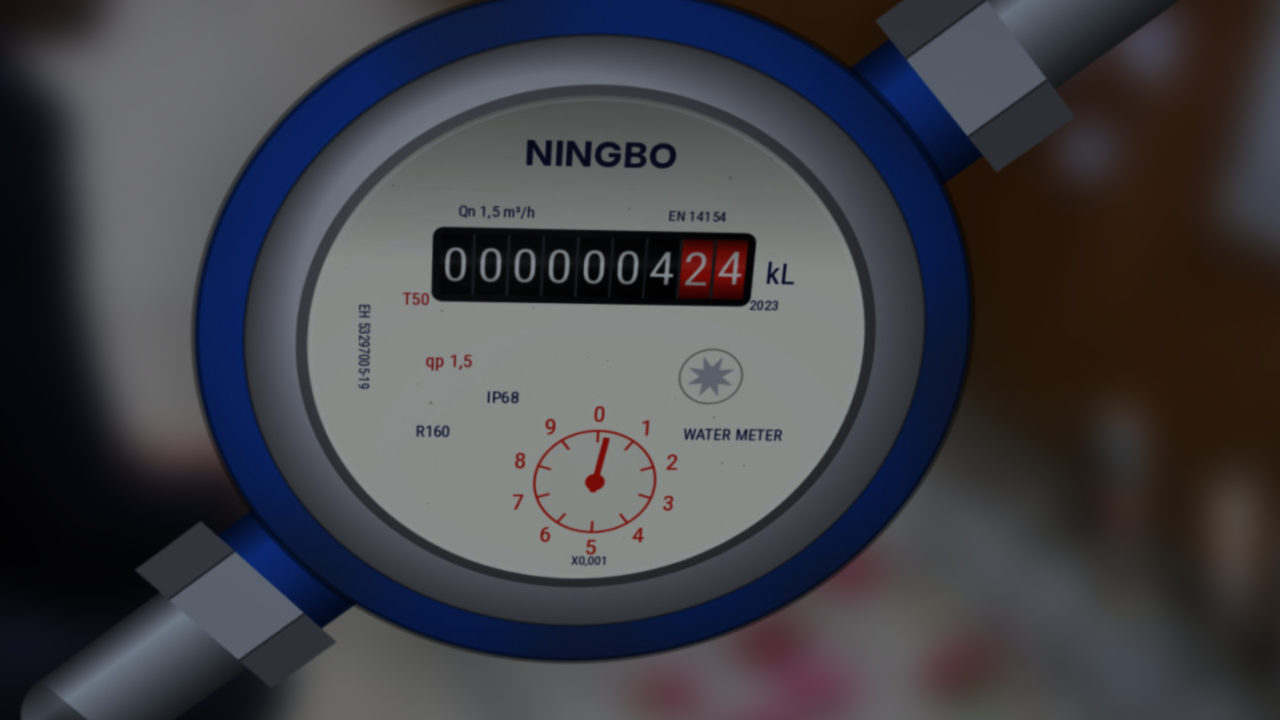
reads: 4.240
